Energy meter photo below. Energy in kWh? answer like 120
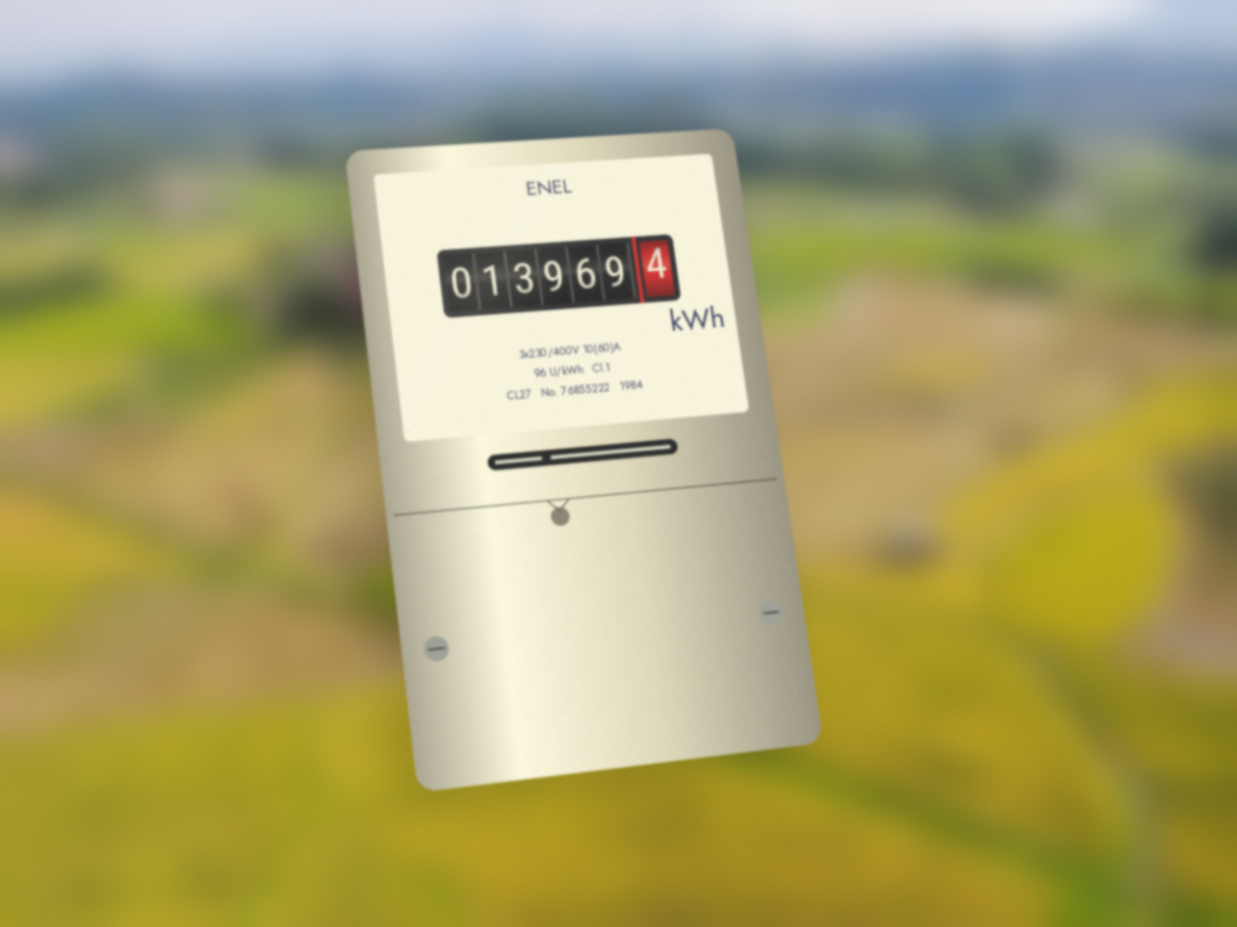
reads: 13969.4
